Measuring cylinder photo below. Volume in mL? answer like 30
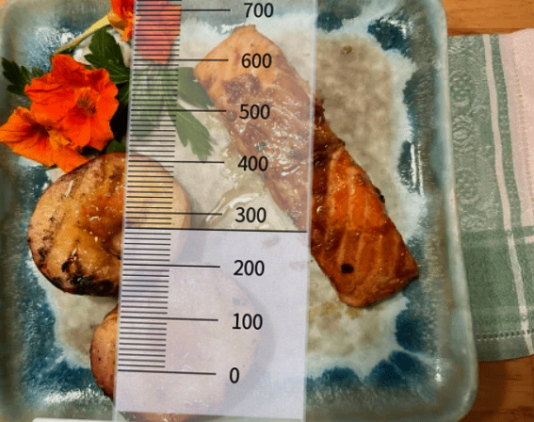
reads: 270
